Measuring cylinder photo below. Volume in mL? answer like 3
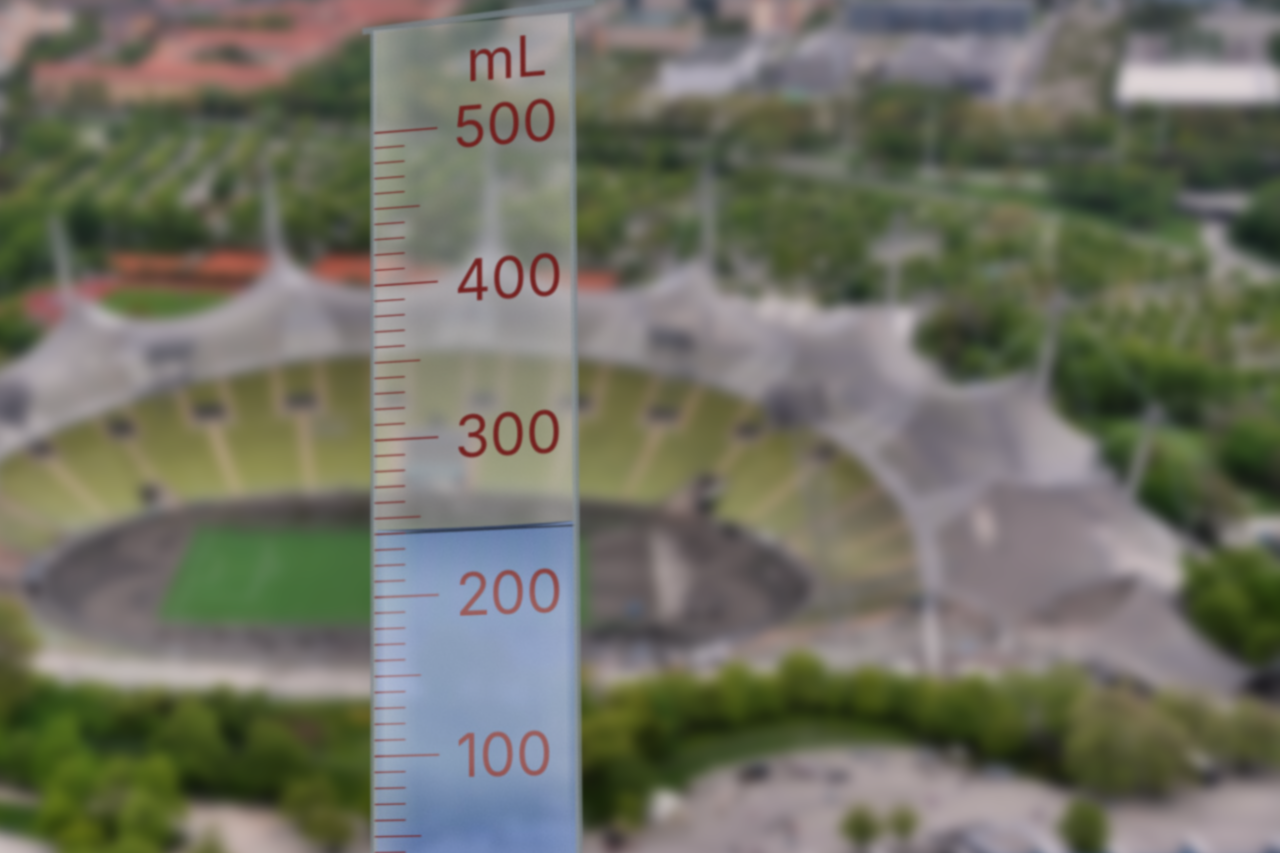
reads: 240
